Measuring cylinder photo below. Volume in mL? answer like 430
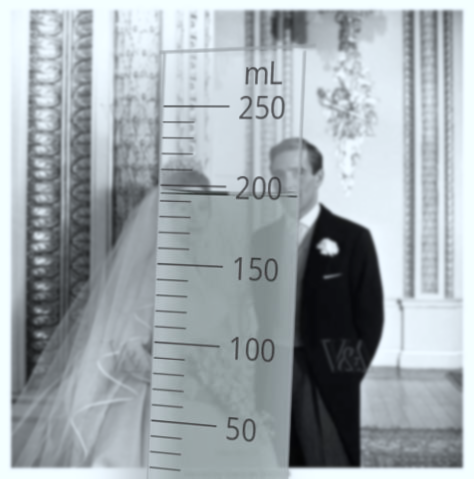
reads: 195
